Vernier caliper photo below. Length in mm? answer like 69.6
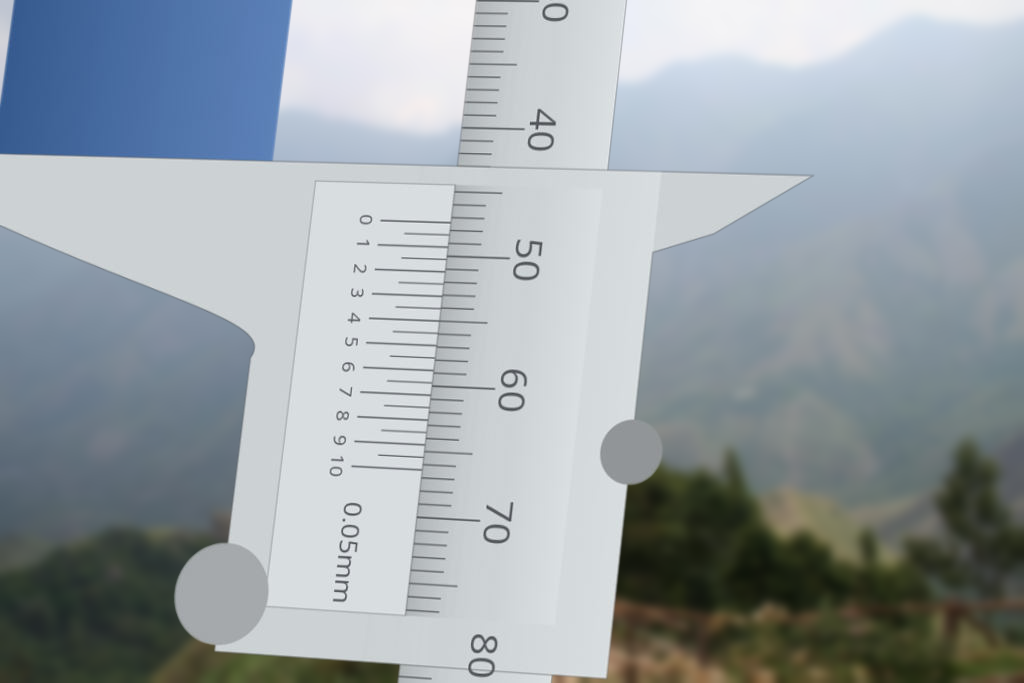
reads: 47.4
